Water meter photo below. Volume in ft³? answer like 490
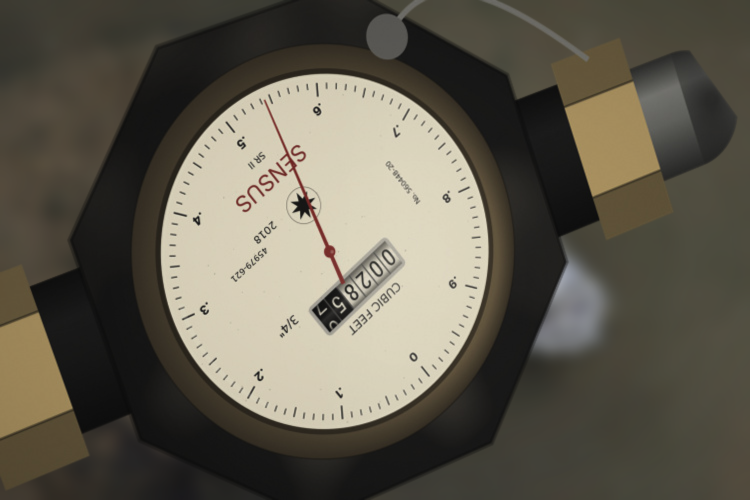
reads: 2856.54
